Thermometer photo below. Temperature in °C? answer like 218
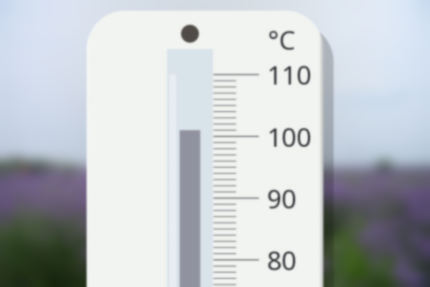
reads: 101
